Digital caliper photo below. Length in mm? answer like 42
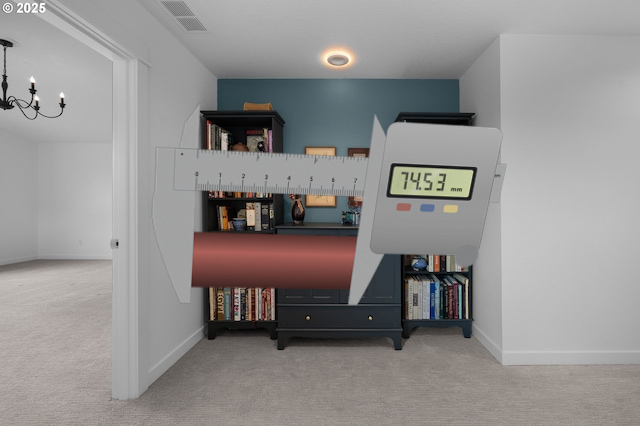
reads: 74.53
